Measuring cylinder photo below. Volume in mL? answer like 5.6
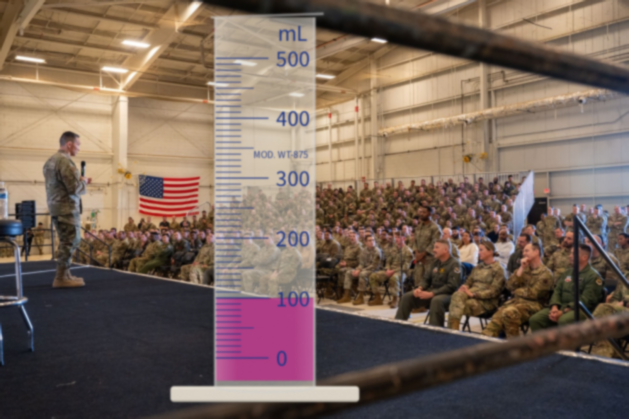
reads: 100
